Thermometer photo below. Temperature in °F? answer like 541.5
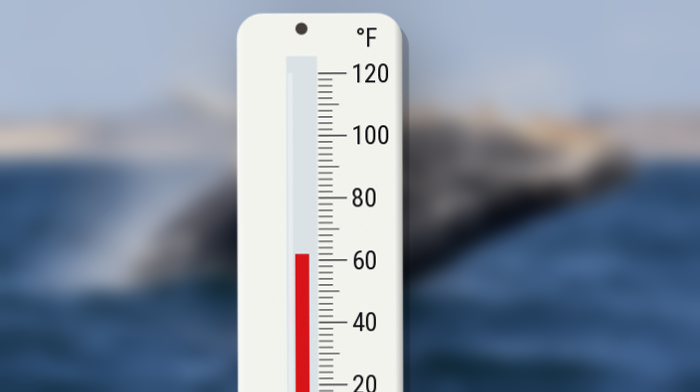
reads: 62
